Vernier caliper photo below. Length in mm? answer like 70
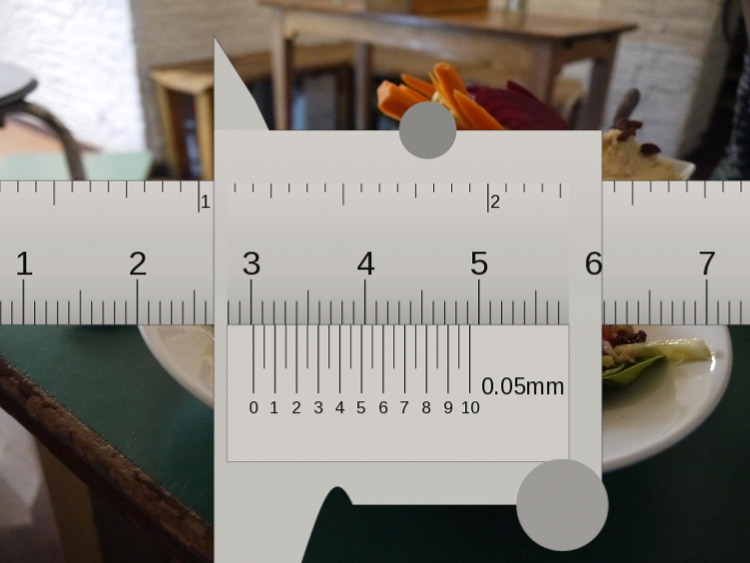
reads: 30.2
